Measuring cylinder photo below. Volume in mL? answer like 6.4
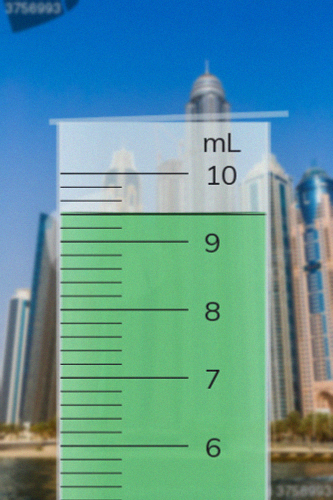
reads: 9.4
